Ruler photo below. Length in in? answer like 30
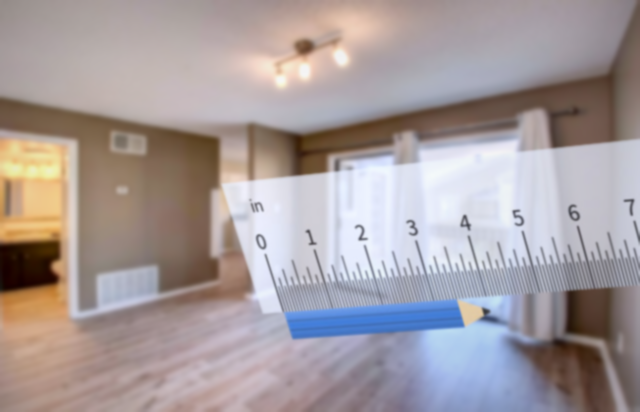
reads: 4
